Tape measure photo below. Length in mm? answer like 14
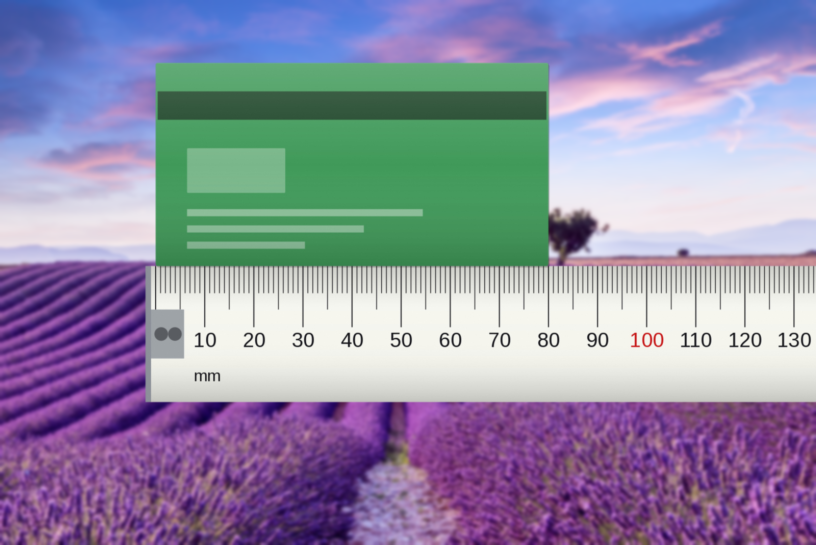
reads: 80
